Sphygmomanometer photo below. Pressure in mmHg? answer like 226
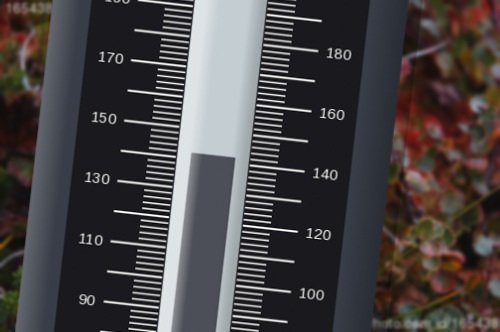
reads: 142
